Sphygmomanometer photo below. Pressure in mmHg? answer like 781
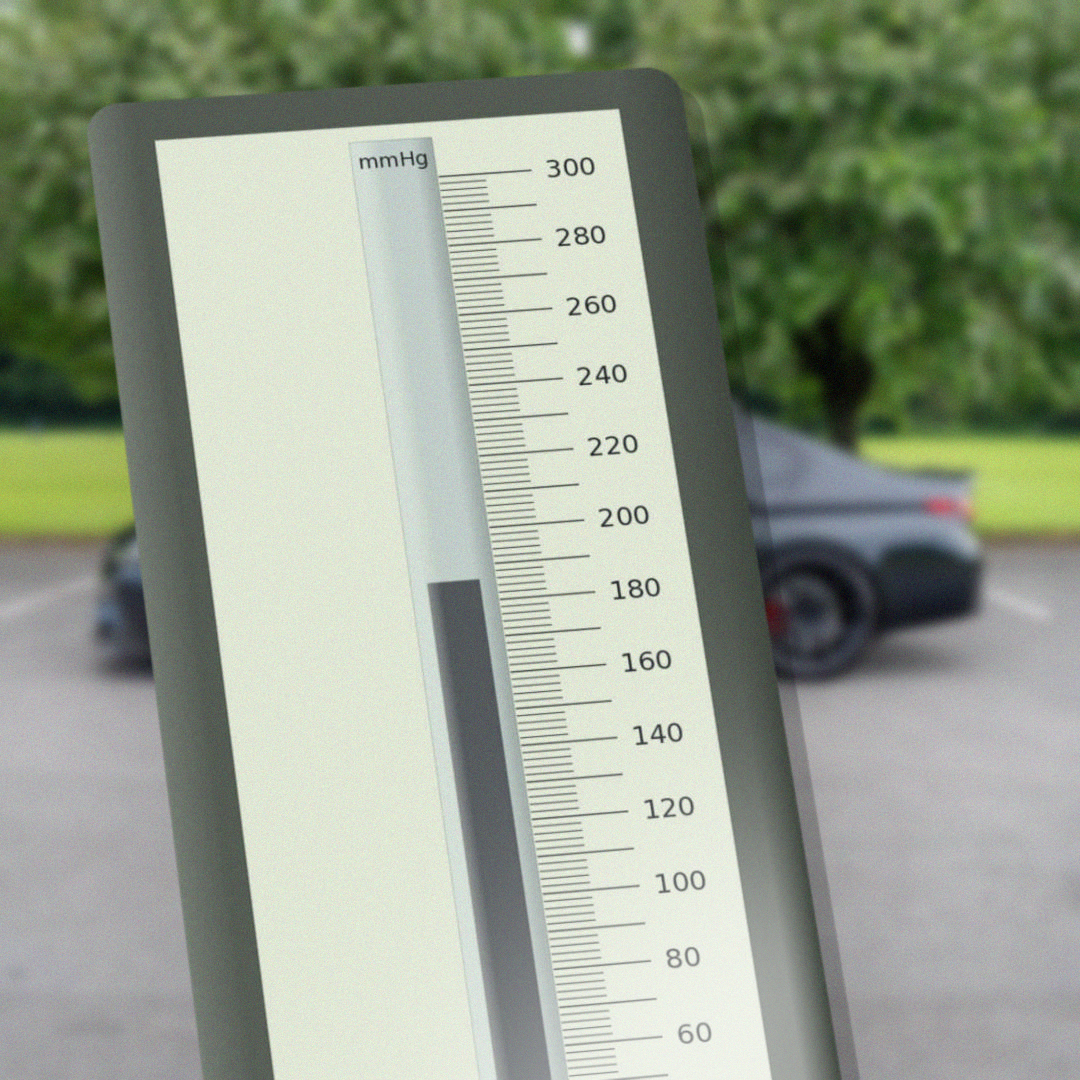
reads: 186
